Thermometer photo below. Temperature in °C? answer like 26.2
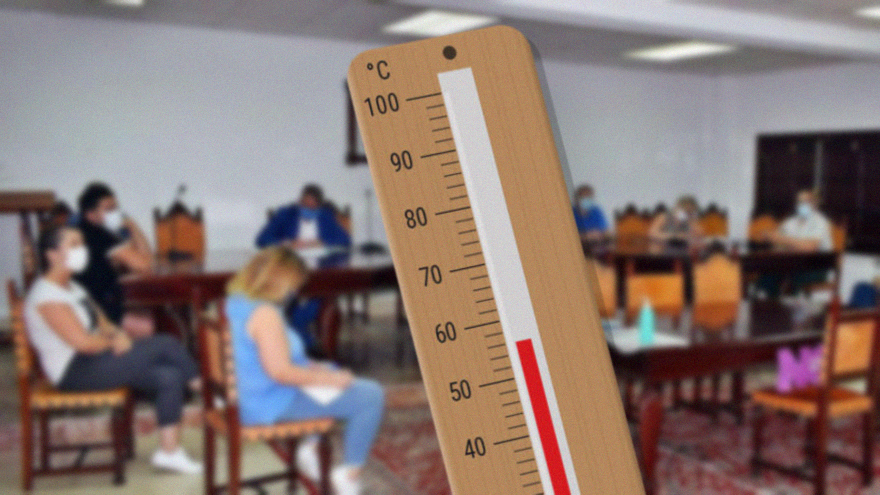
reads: 56
